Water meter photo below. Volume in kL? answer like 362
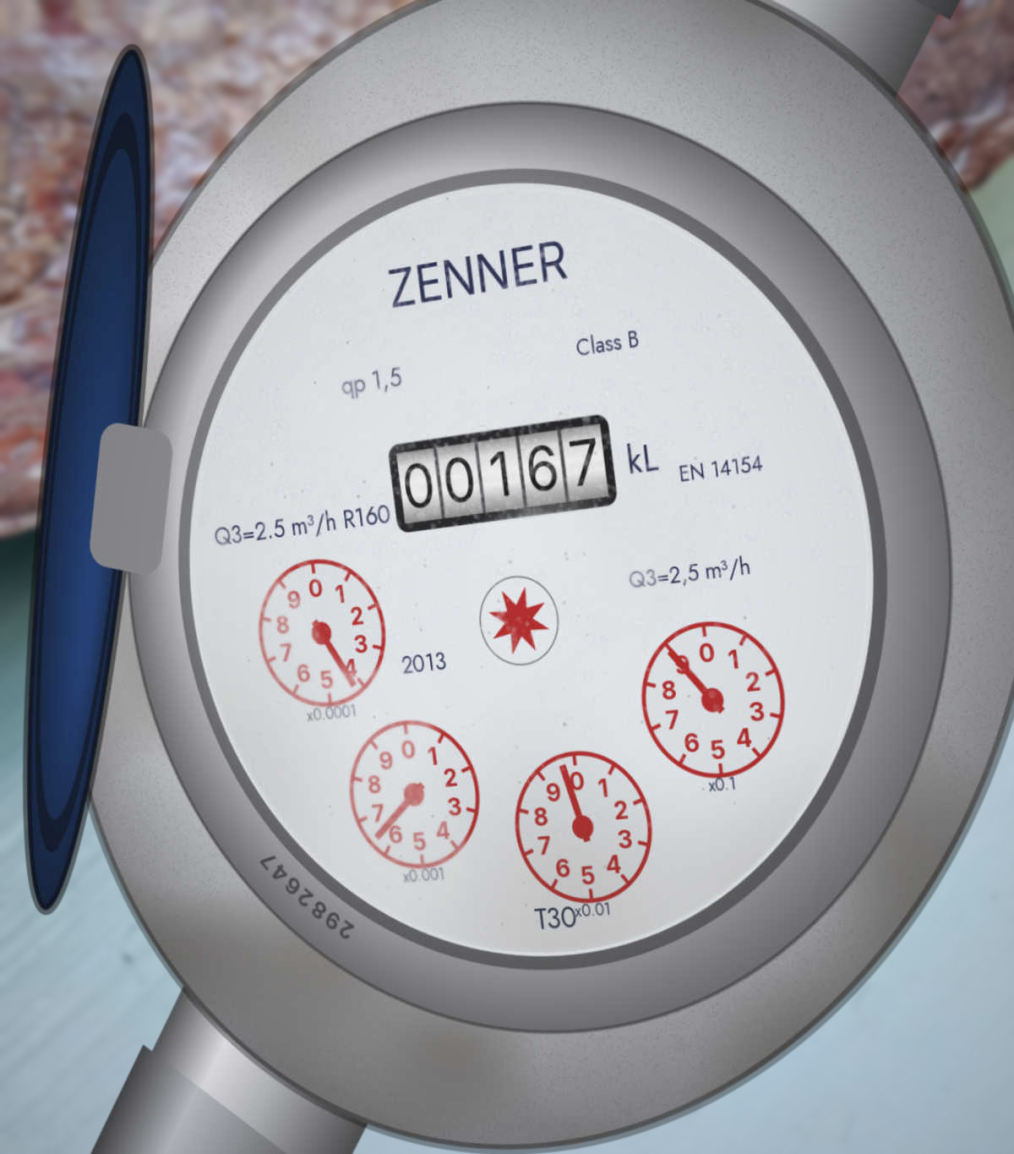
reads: 167.8964
